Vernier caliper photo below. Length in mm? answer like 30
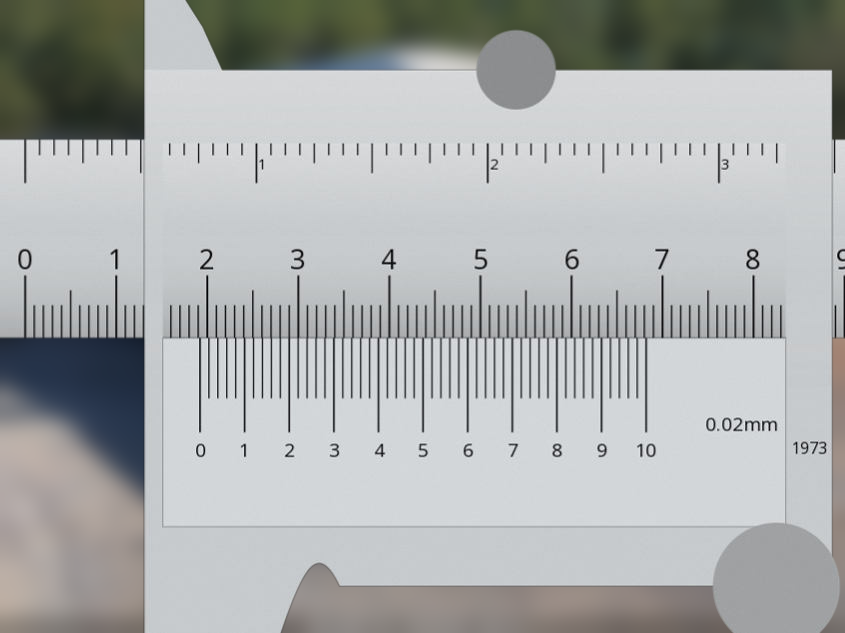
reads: 19.2
